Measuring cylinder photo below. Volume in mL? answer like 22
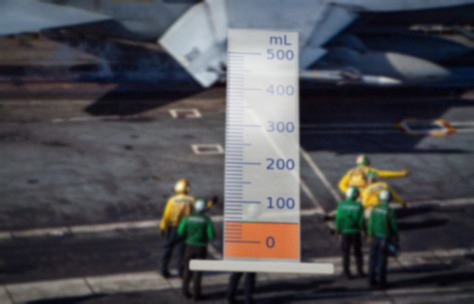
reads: 50
